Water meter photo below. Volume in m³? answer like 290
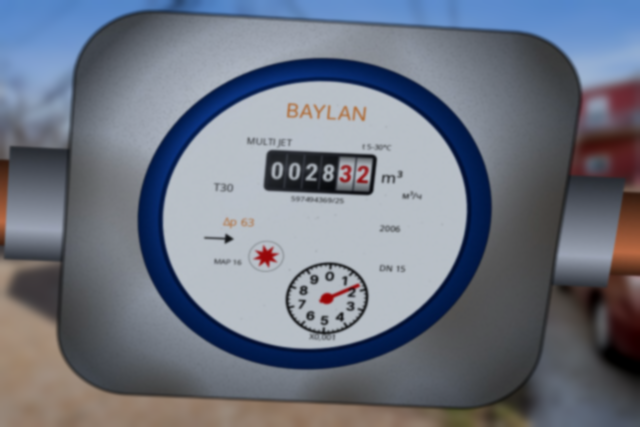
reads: 28.321
